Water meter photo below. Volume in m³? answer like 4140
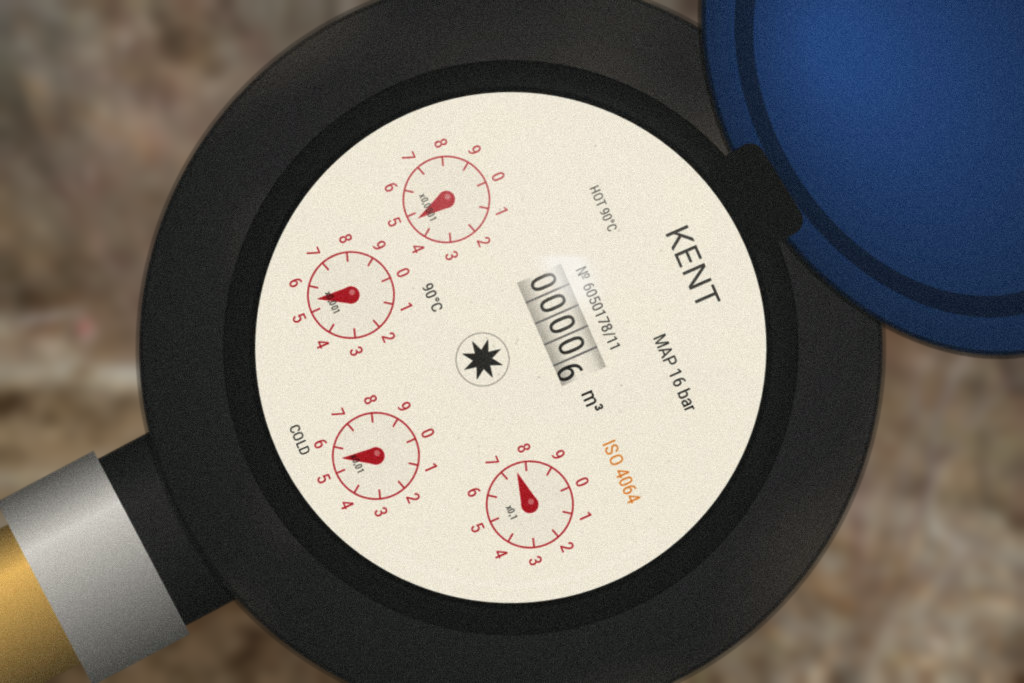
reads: 5.7554
